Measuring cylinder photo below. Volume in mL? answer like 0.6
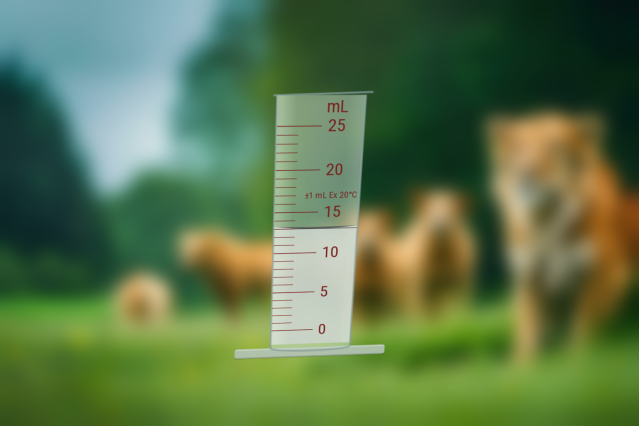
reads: 13
